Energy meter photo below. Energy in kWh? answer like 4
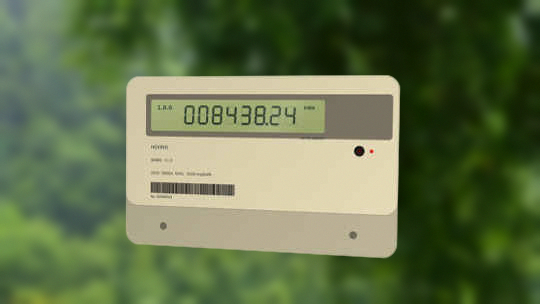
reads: 8438.24
